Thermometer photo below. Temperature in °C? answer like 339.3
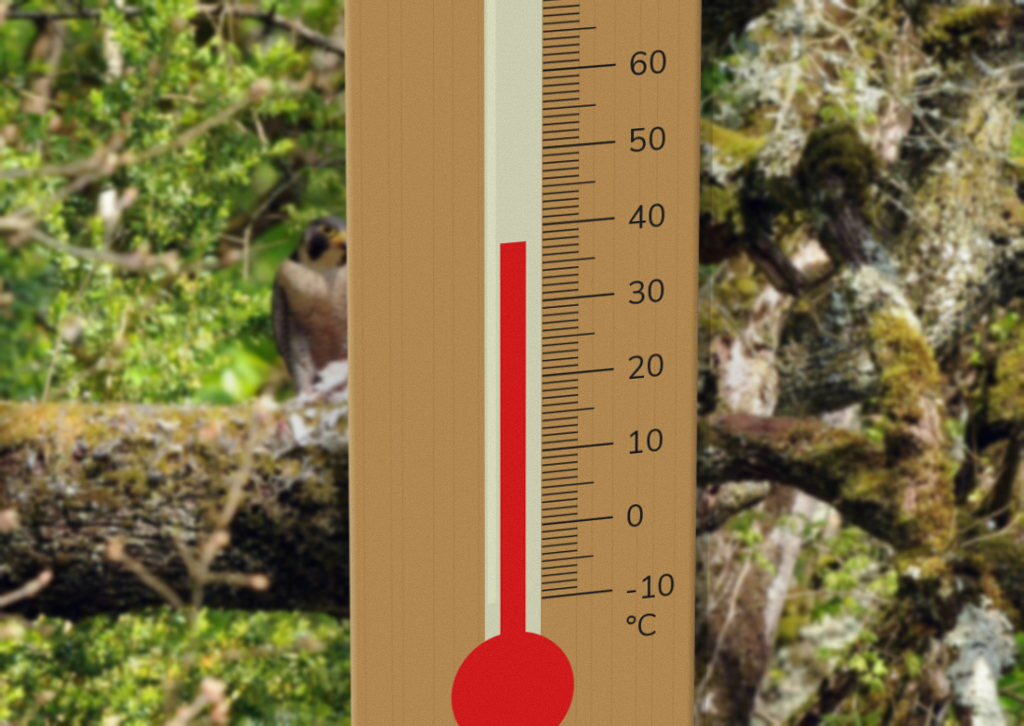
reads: 38
